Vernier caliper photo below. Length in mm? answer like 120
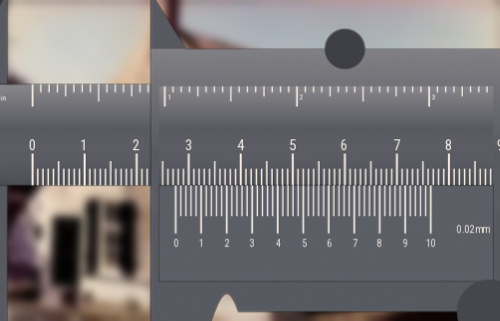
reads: 27.5
